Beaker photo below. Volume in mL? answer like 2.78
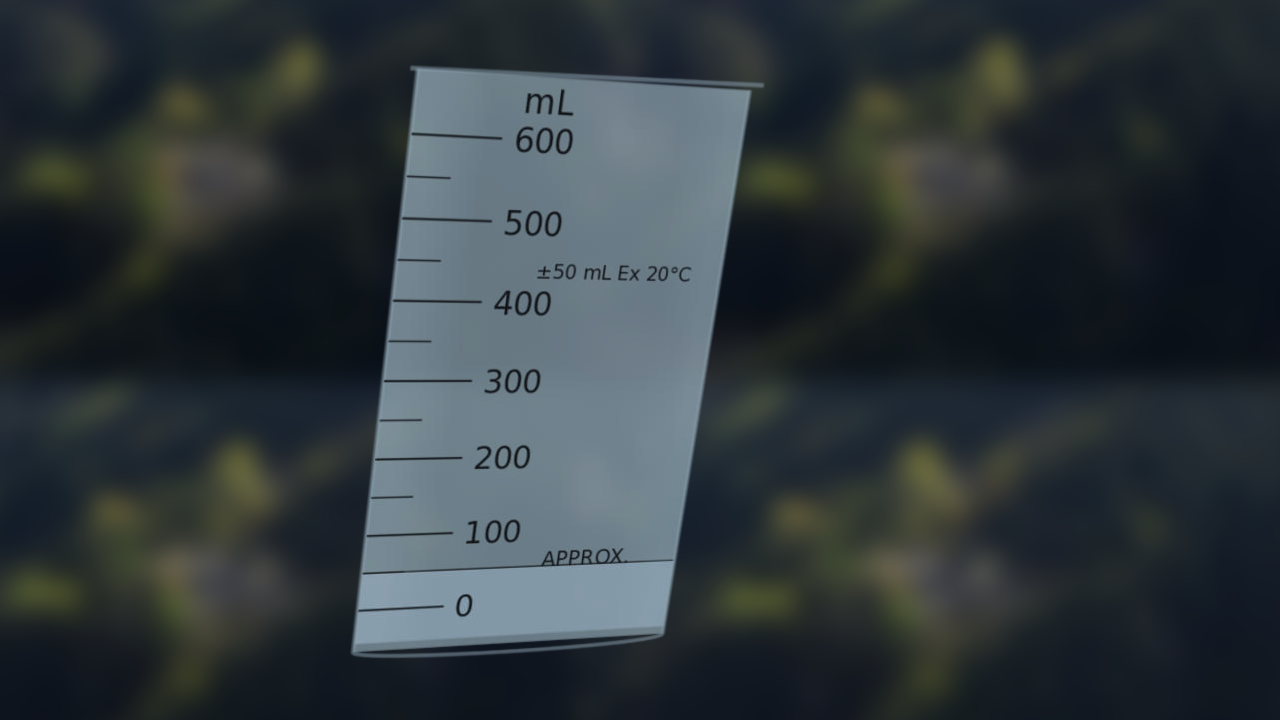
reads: 50
